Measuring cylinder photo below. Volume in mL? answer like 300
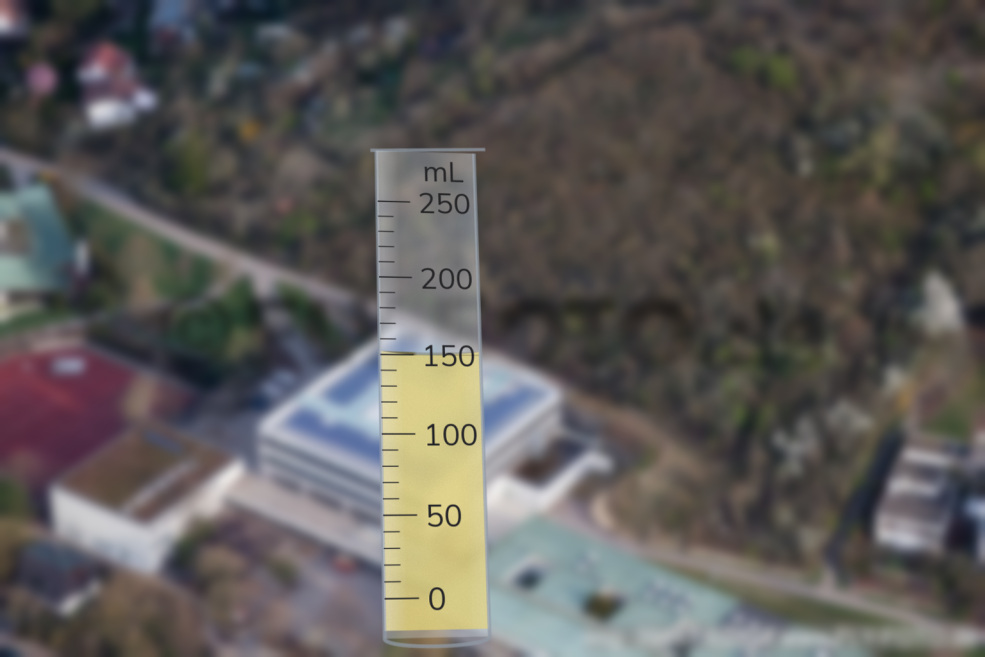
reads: 150
